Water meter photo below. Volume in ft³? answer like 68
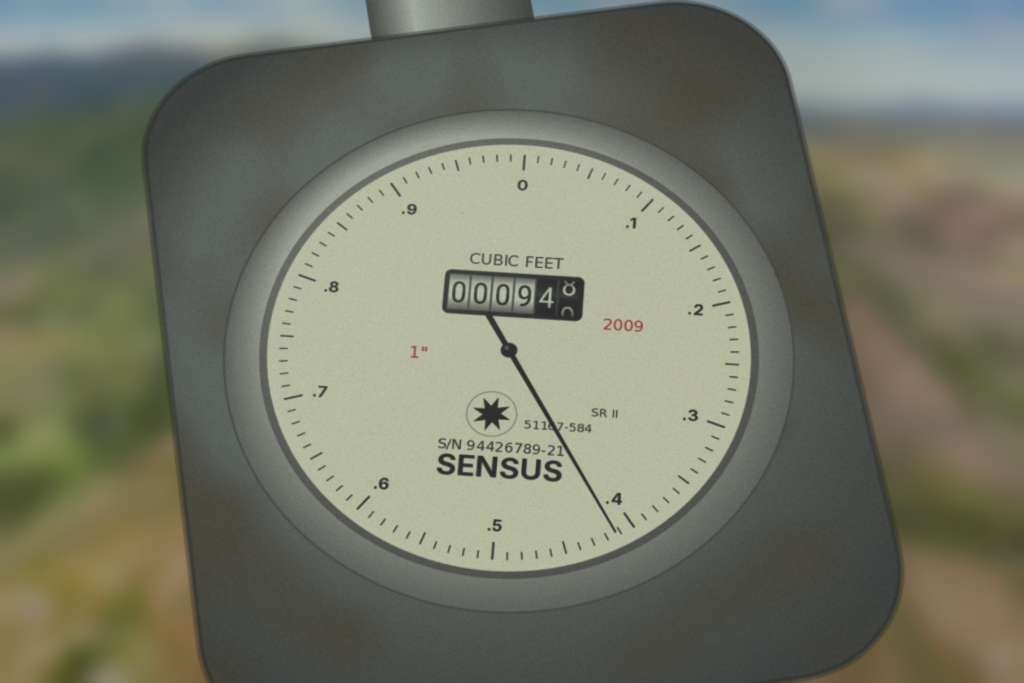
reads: 948.41
